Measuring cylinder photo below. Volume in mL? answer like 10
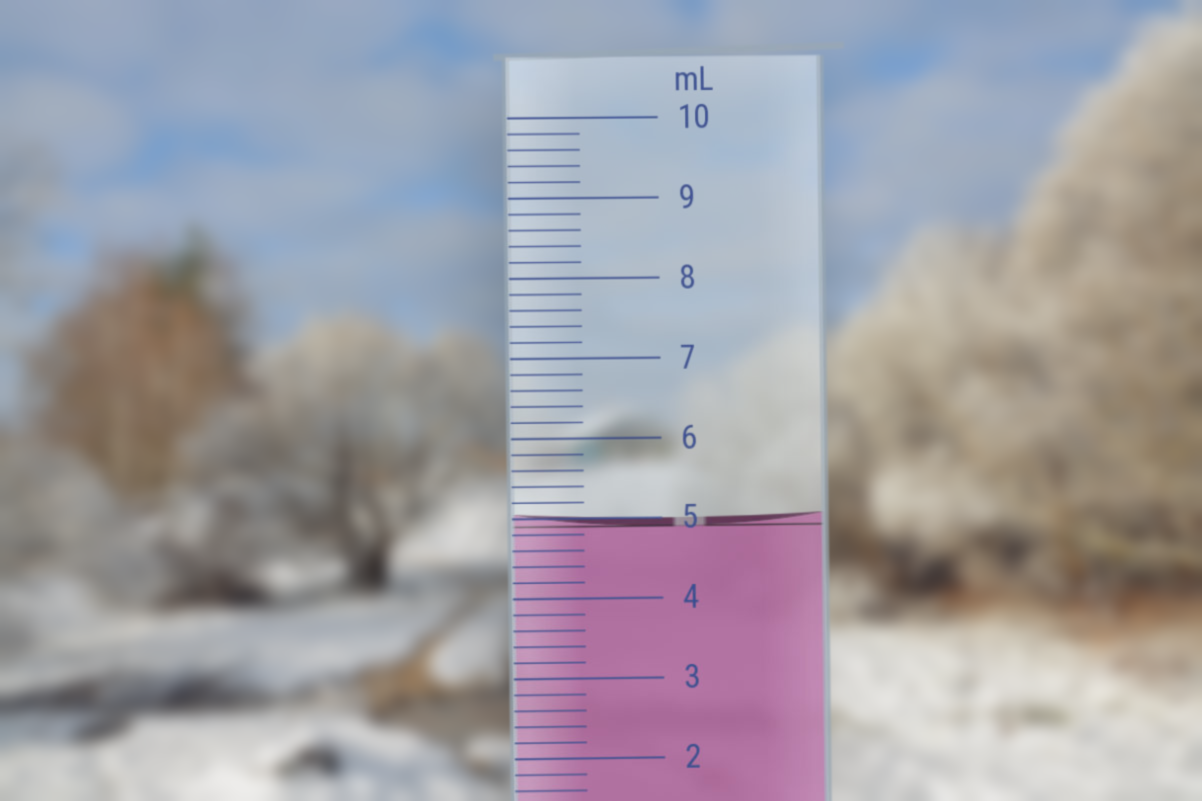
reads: 4.9
